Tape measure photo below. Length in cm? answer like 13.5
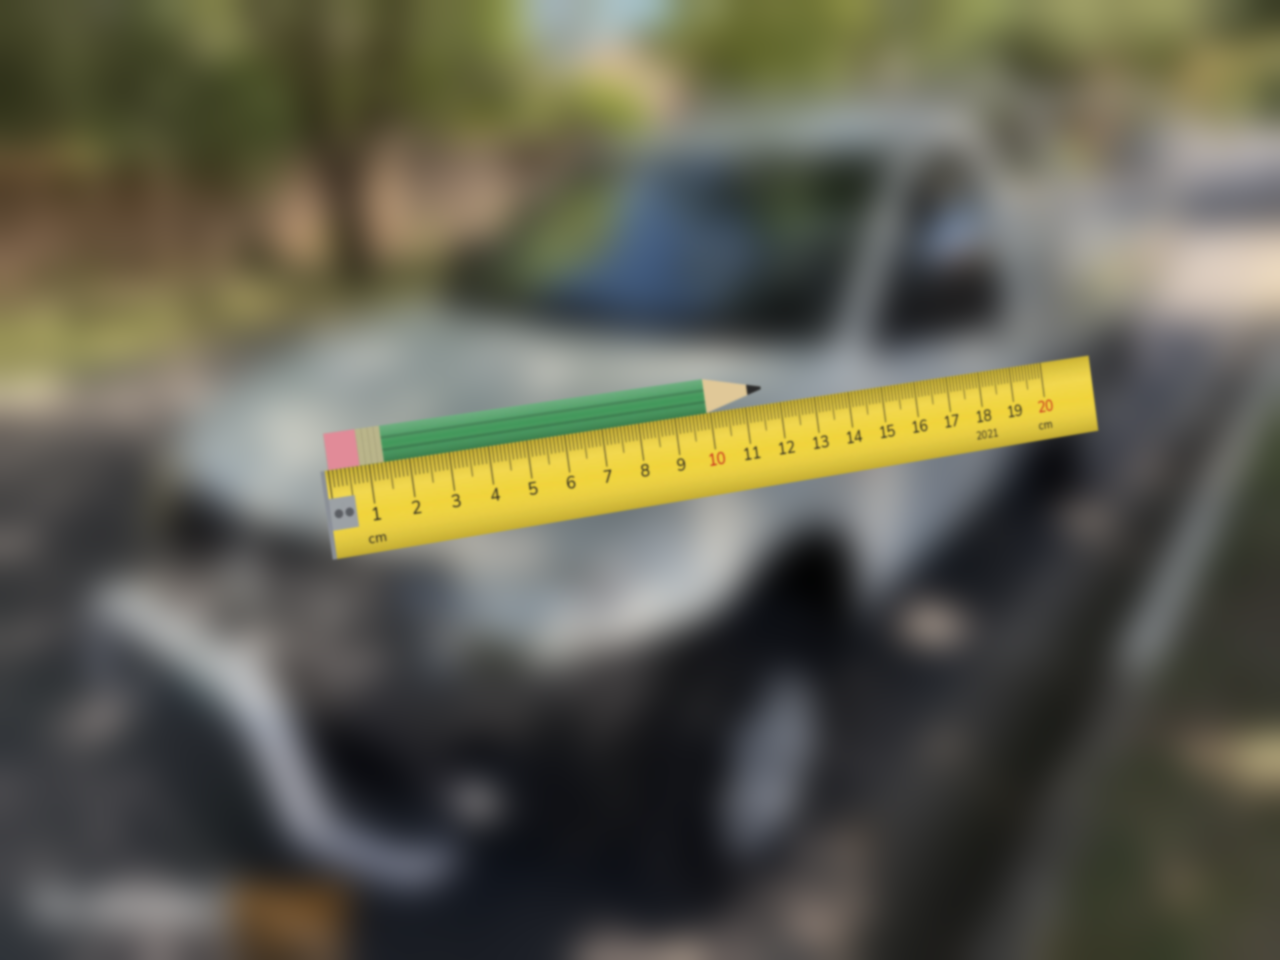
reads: 11.5
